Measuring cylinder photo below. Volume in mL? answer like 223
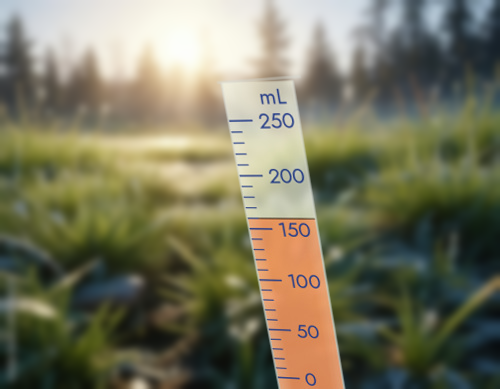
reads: 160
